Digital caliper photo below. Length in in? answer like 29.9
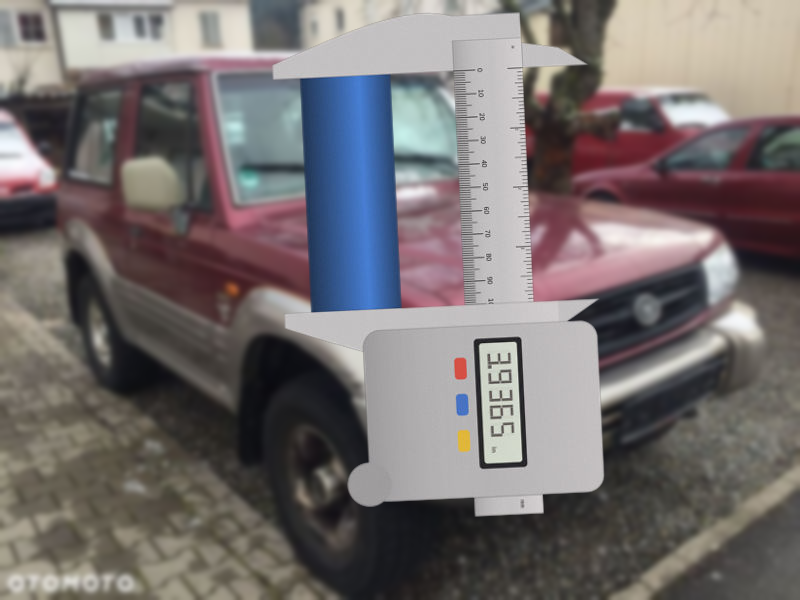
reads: 3.9365
